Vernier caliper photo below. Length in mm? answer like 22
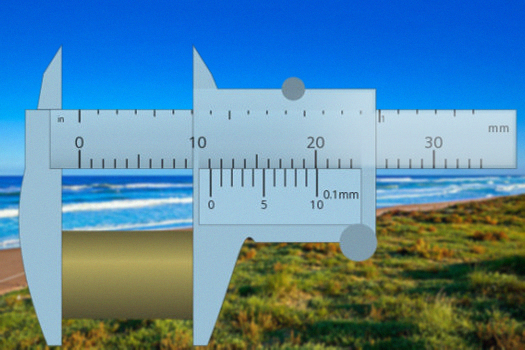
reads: 11.1
